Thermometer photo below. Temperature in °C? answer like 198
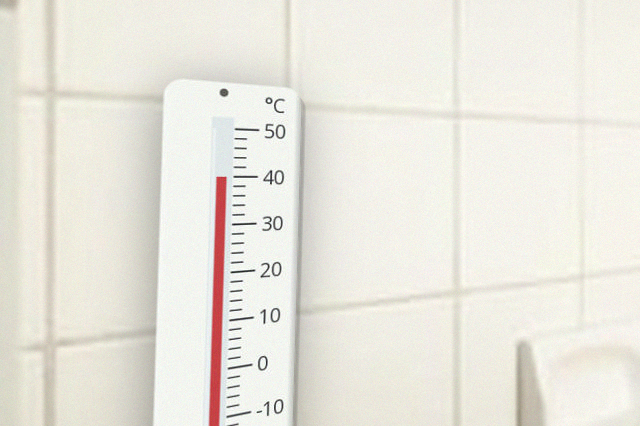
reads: 40
